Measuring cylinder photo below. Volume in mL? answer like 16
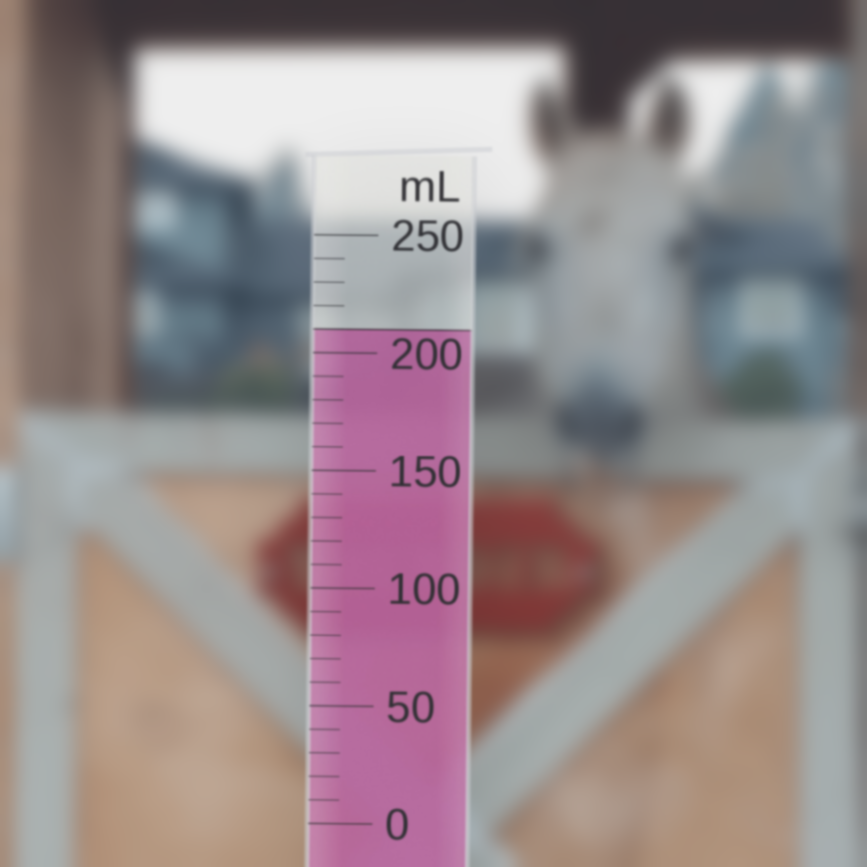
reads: 210
